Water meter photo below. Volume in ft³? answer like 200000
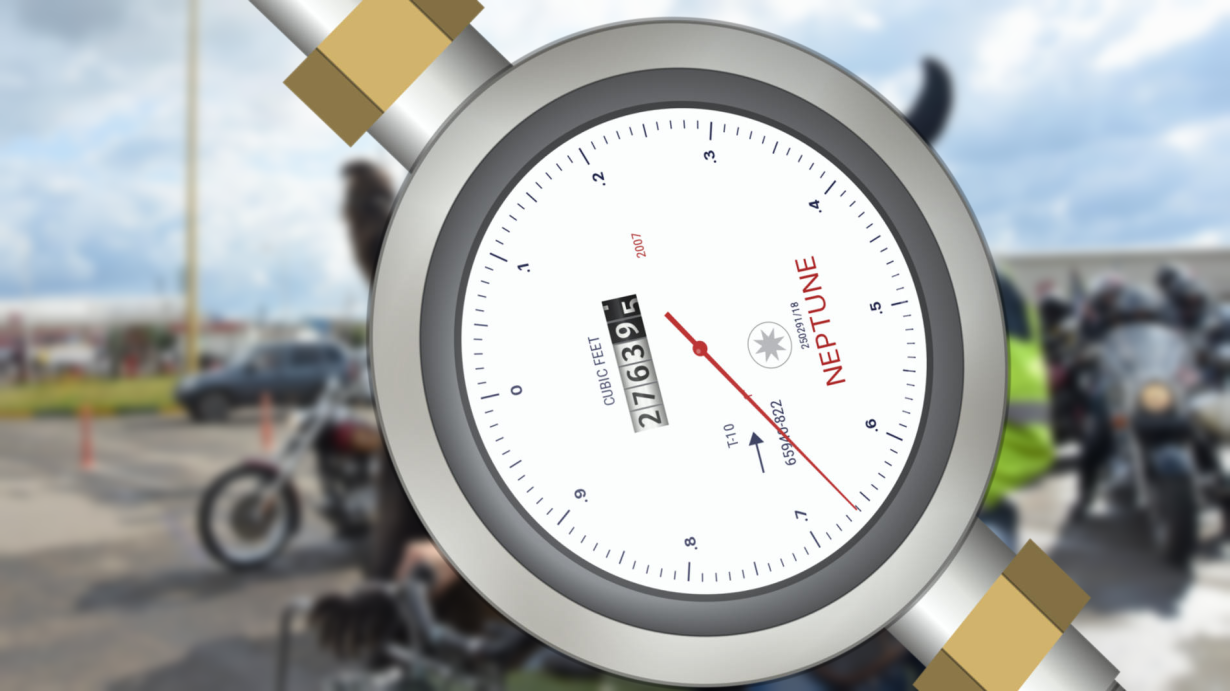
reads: 276394.66
